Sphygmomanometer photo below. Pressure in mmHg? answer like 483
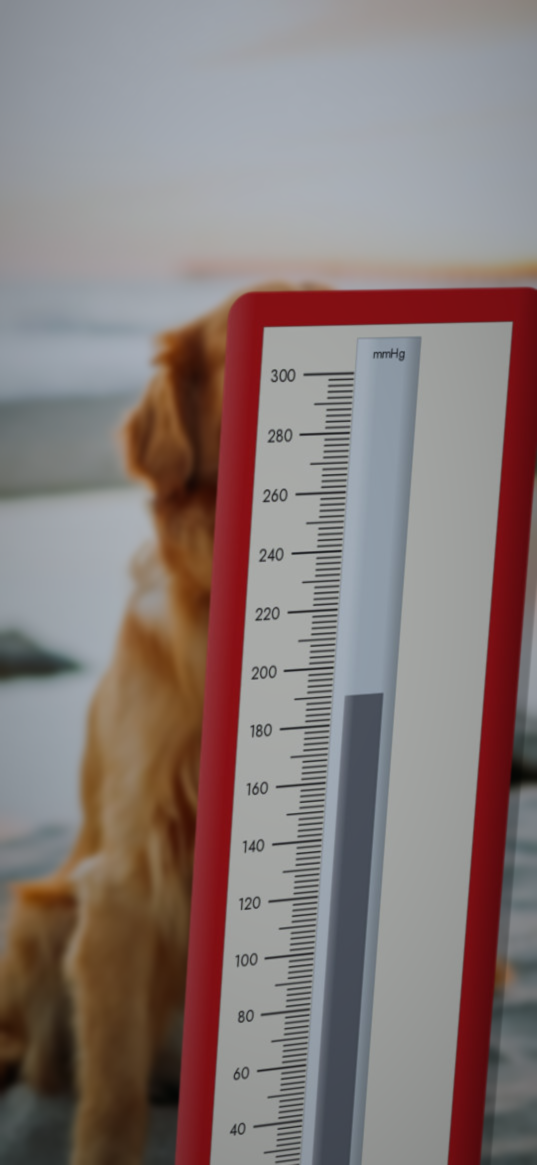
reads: 190
